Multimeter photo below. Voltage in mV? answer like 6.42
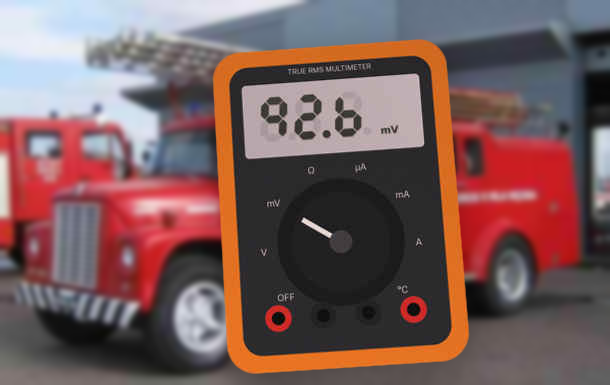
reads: 92.6
